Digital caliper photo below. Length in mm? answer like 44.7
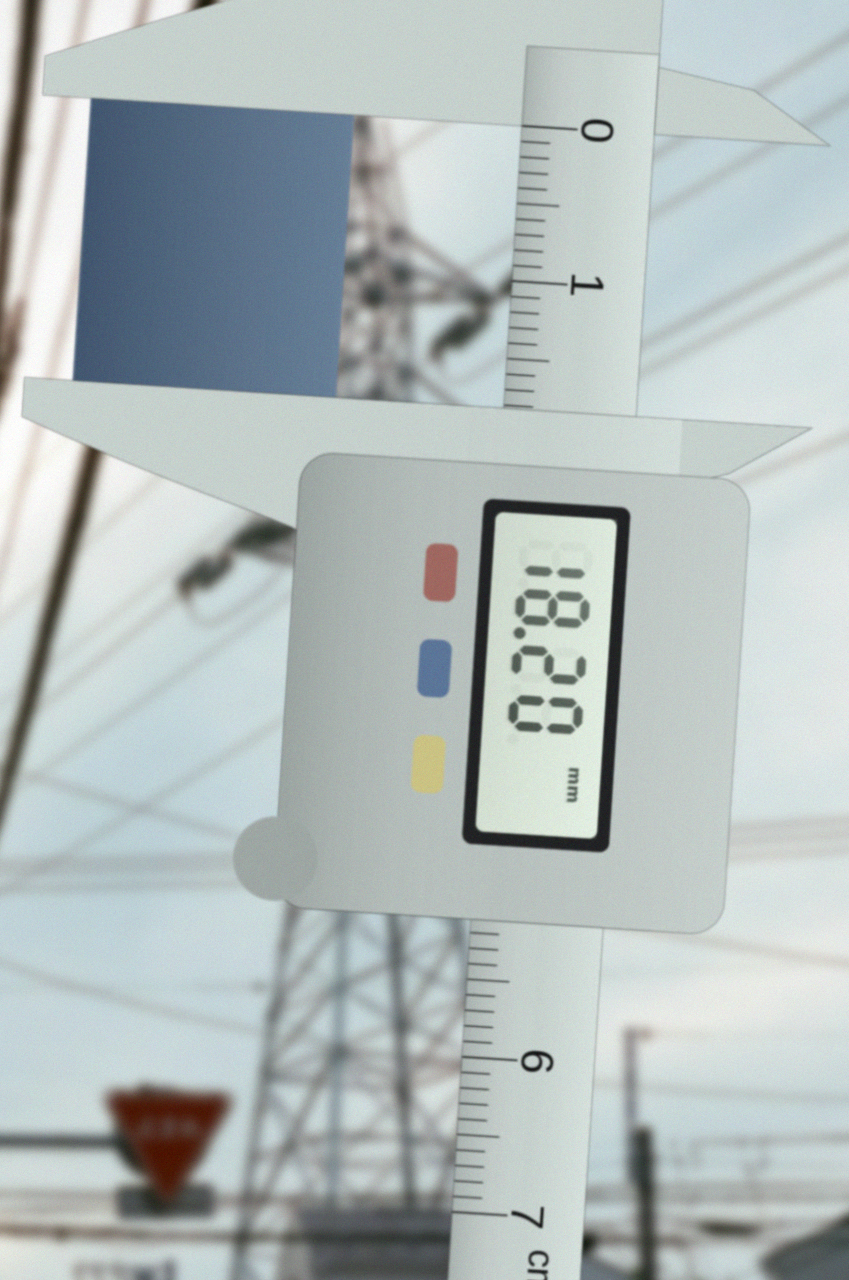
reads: 18.20
